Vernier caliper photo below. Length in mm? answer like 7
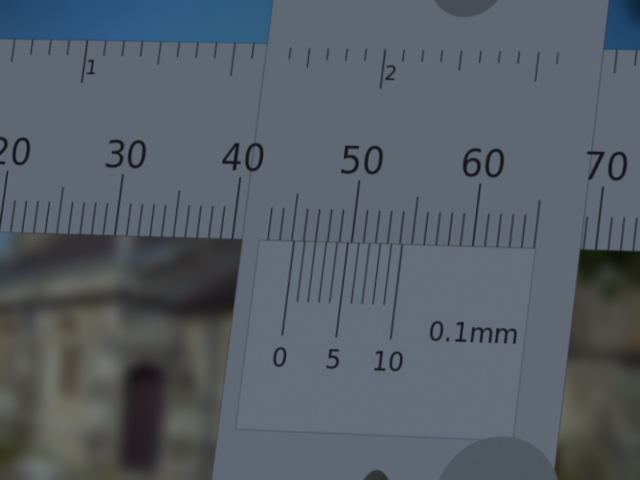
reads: 45.2
